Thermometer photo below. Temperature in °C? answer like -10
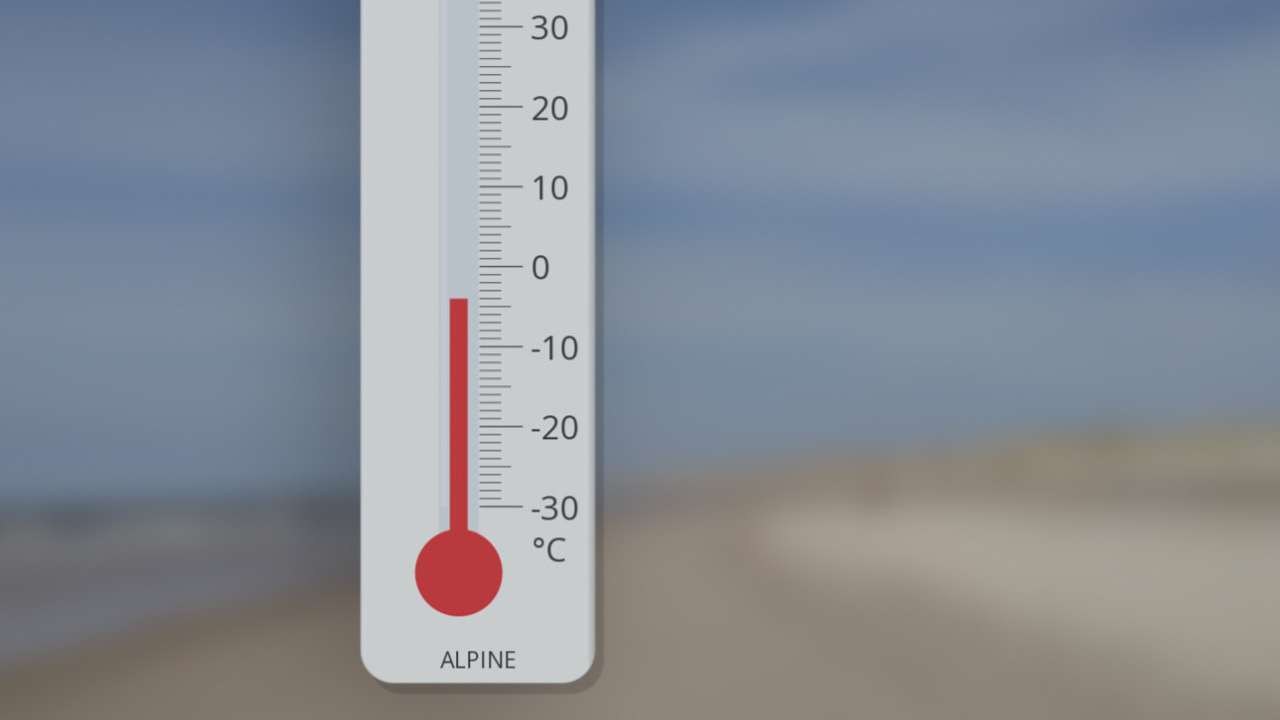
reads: -4
